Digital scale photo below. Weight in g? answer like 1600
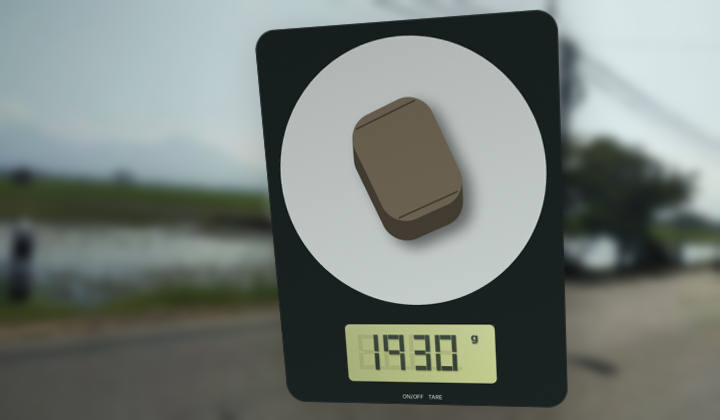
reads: 1930
